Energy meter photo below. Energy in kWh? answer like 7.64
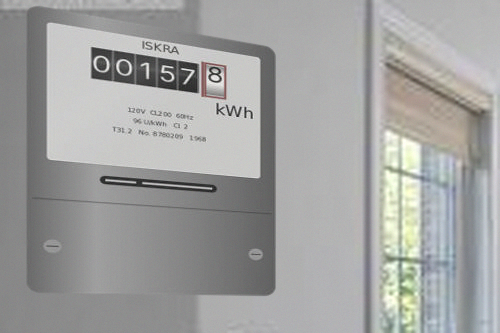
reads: 157.8
